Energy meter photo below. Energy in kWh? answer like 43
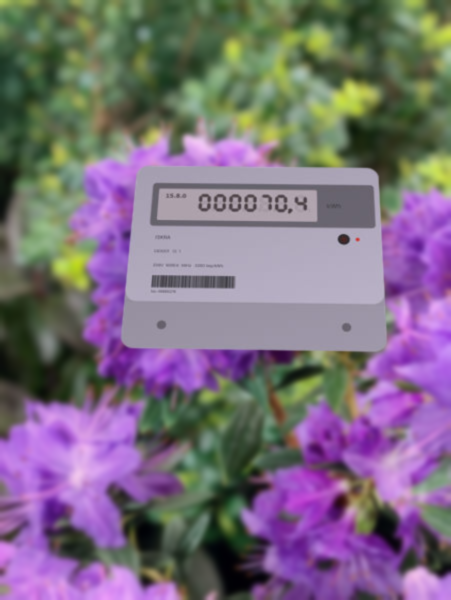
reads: 70.4
